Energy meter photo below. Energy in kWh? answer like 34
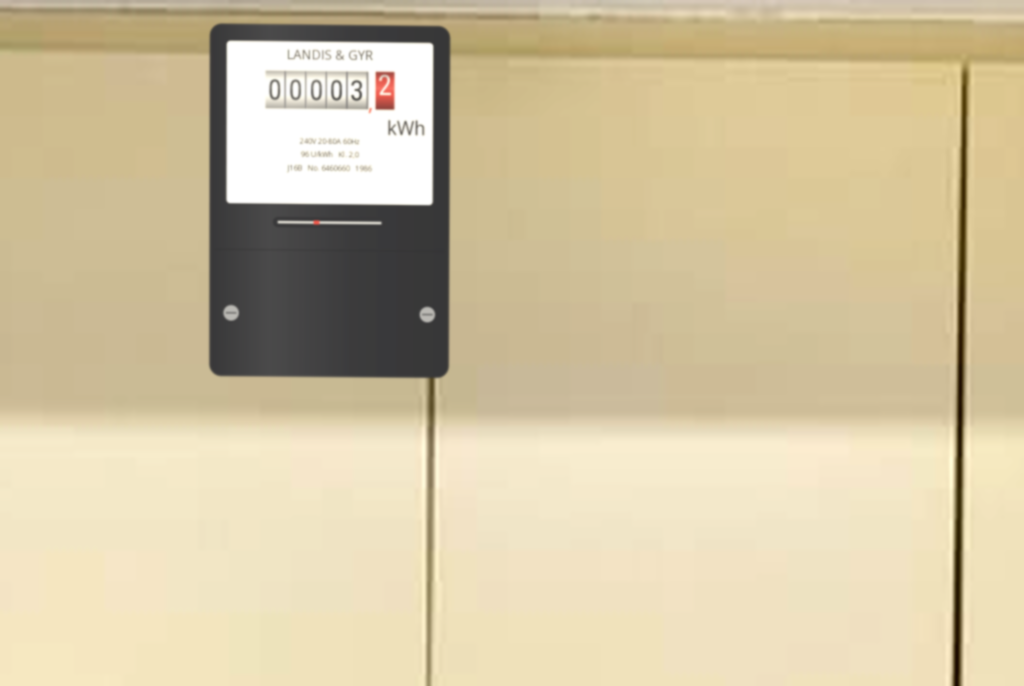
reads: 3.2
